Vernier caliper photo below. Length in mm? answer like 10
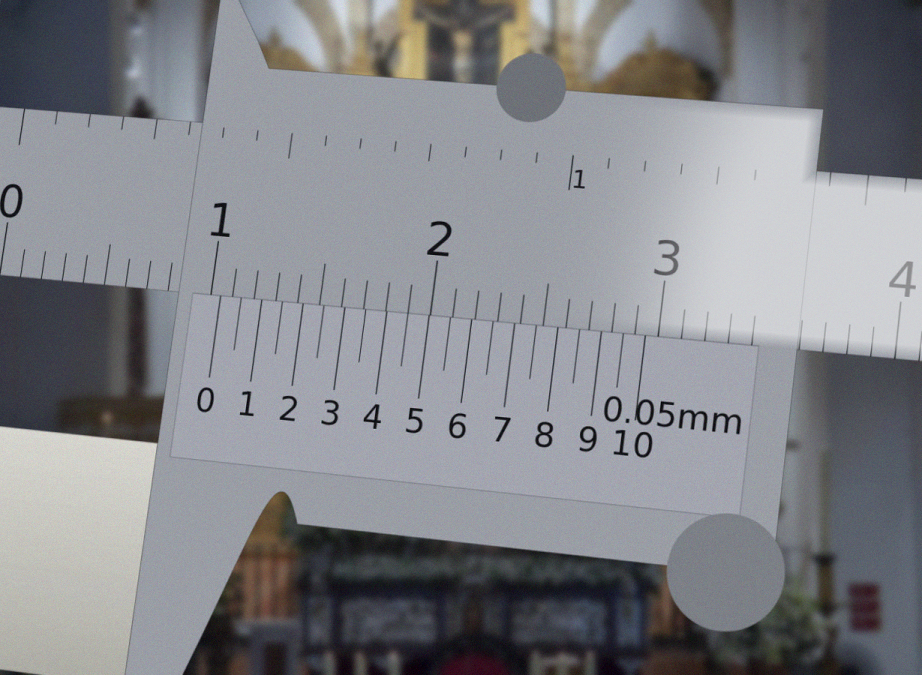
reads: 10.45
